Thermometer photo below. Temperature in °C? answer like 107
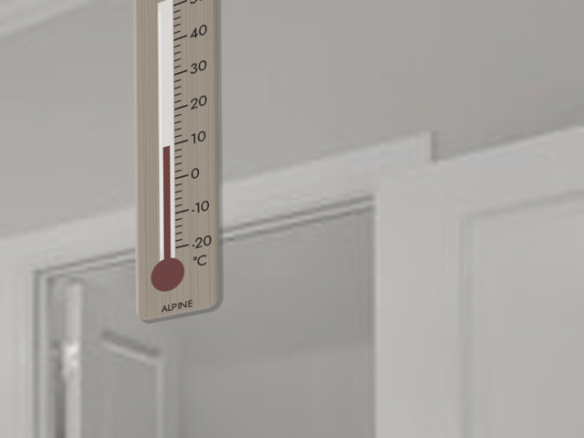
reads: 10
